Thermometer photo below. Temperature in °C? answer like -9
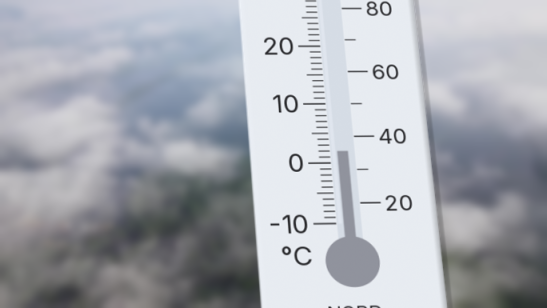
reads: 2
